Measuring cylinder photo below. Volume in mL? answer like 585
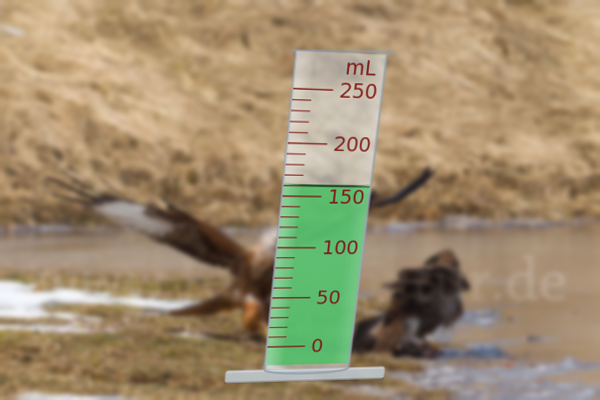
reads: 160
